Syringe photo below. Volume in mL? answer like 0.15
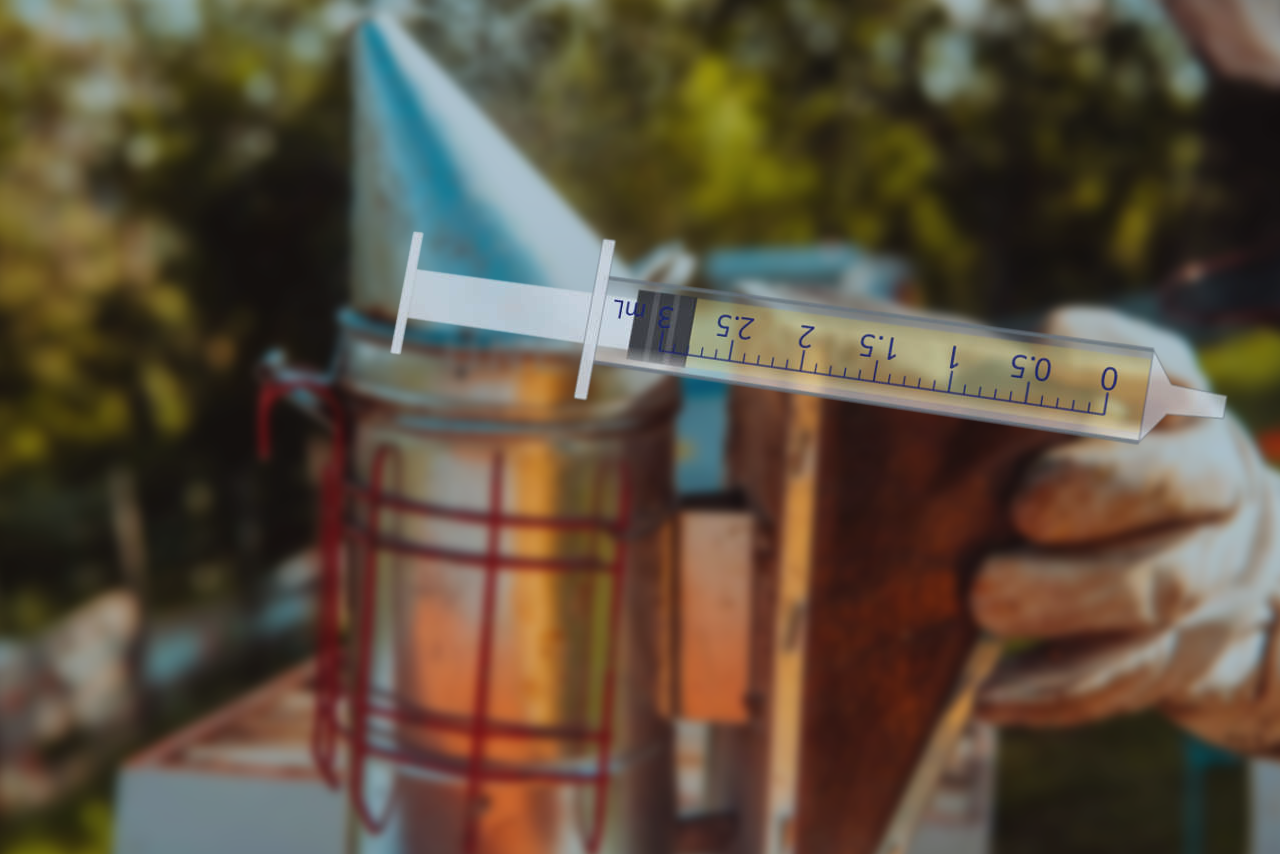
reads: 2.8
